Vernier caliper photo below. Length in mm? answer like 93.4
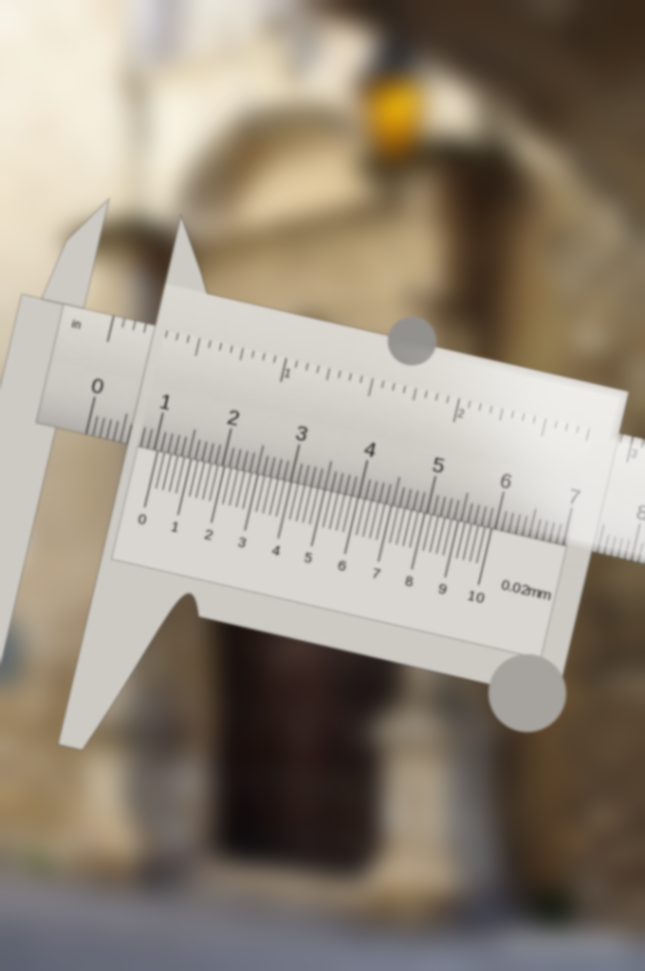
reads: 10.5
